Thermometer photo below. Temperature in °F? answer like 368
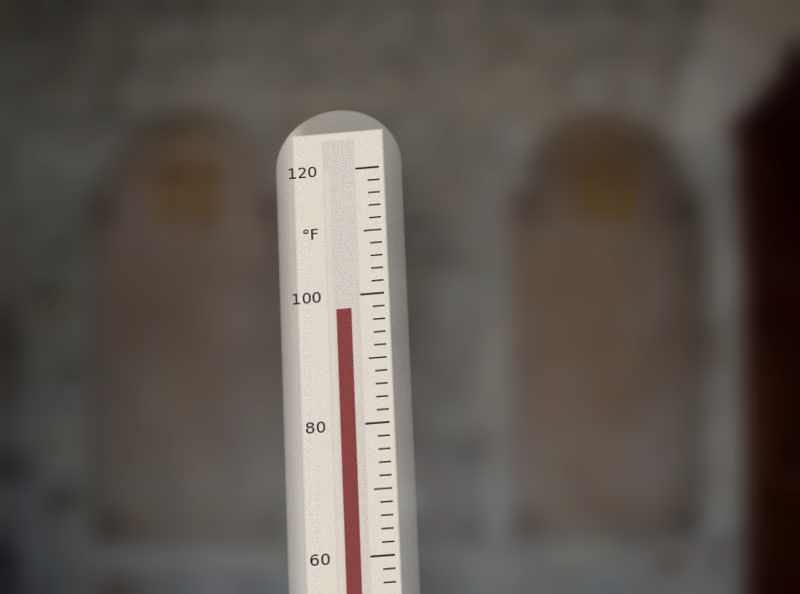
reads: 98
